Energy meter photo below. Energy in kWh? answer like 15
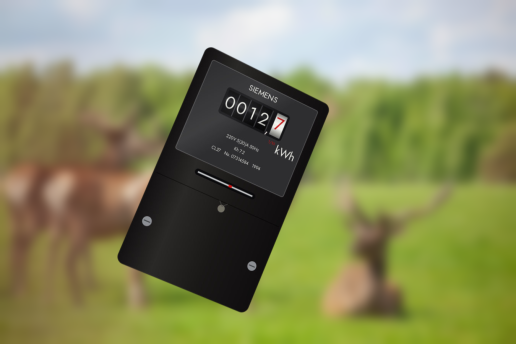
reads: 12.7
